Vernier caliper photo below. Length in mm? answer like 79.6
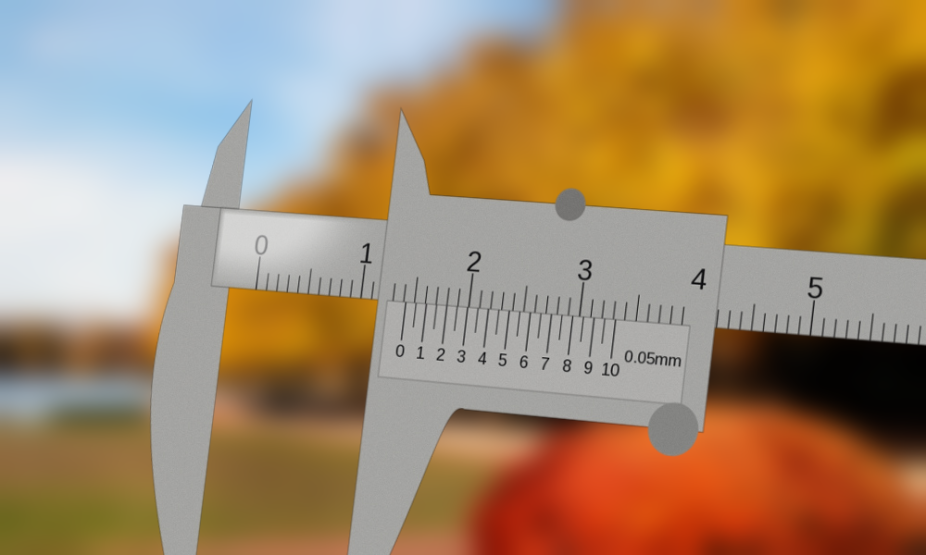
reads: 14.2
